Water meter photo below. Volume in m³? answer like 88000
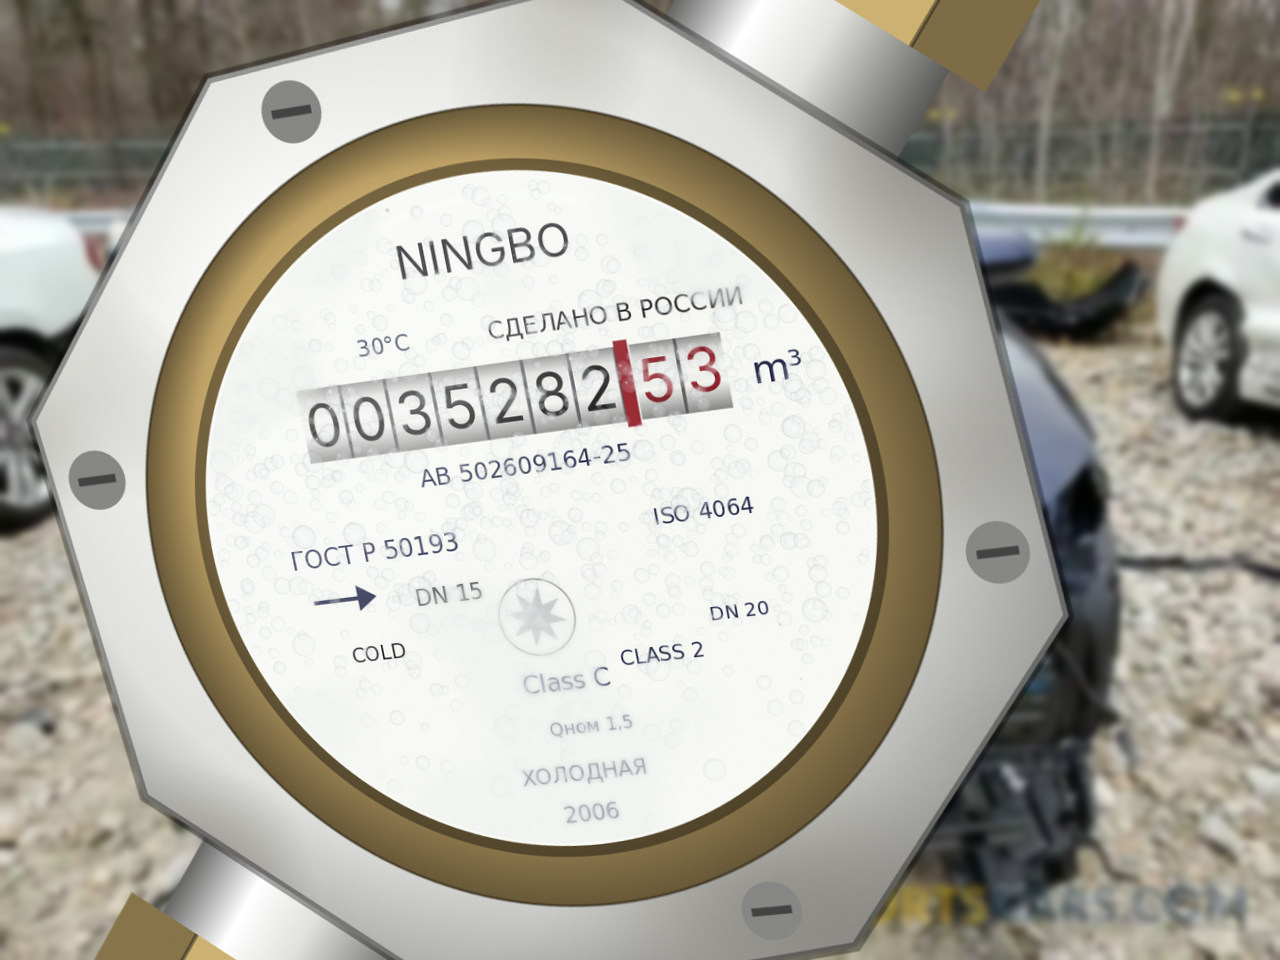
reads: 35282.53
